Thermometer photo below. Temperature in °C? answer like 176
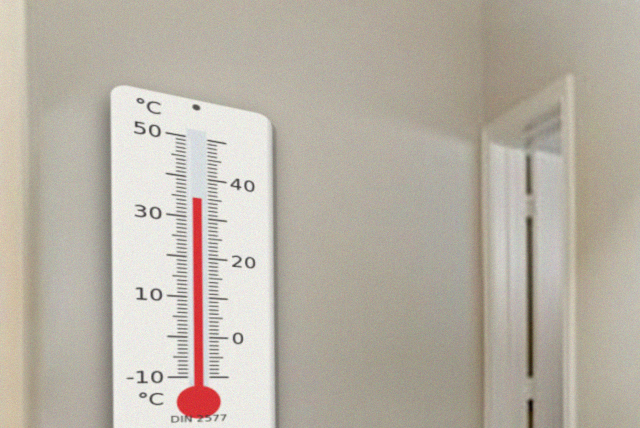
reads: 35
